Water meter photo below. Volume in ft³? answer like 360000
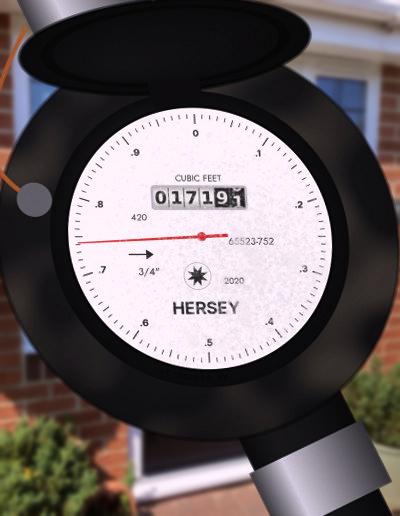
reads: 17190.74
